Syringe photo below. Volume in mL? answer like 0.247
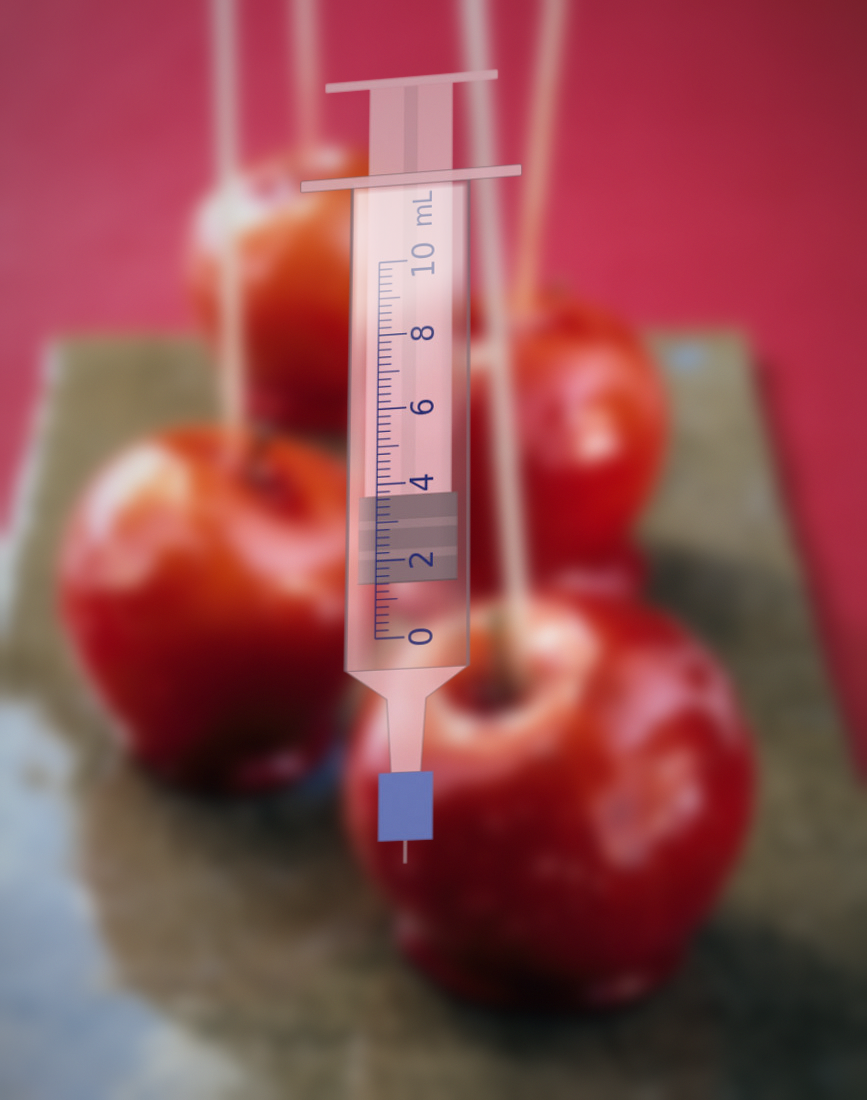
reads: 1.4
